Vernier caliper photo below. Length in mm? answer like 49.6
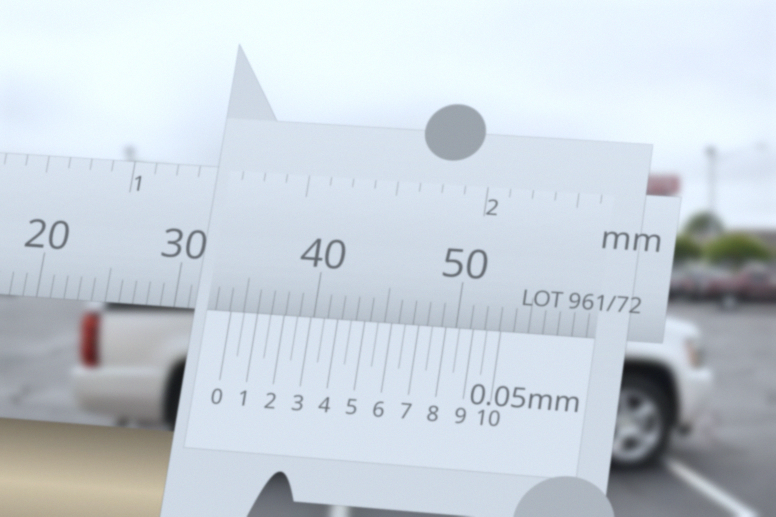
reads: 34.1
